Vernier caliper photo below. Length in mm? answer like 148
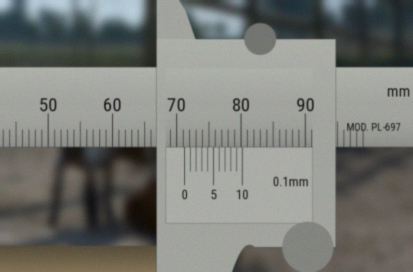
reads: 71.2
